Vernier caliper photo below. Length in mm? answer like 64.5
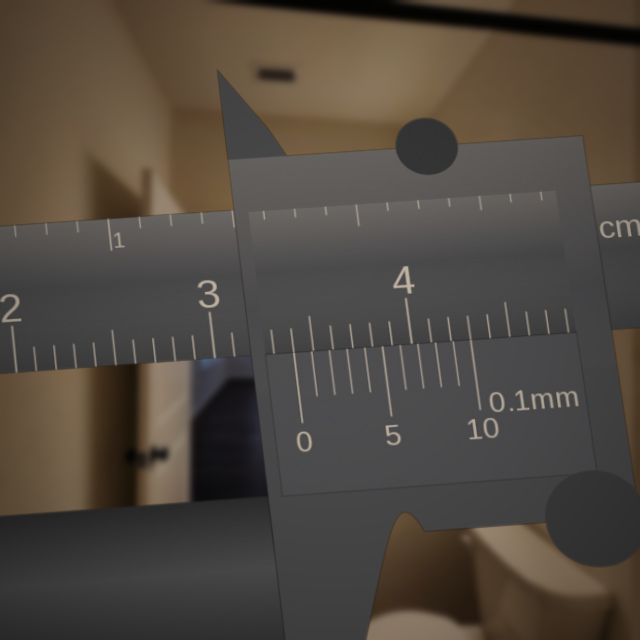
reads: 34.0
